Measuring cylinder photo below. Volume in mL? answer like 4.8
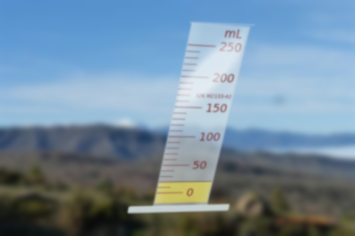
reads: 20
